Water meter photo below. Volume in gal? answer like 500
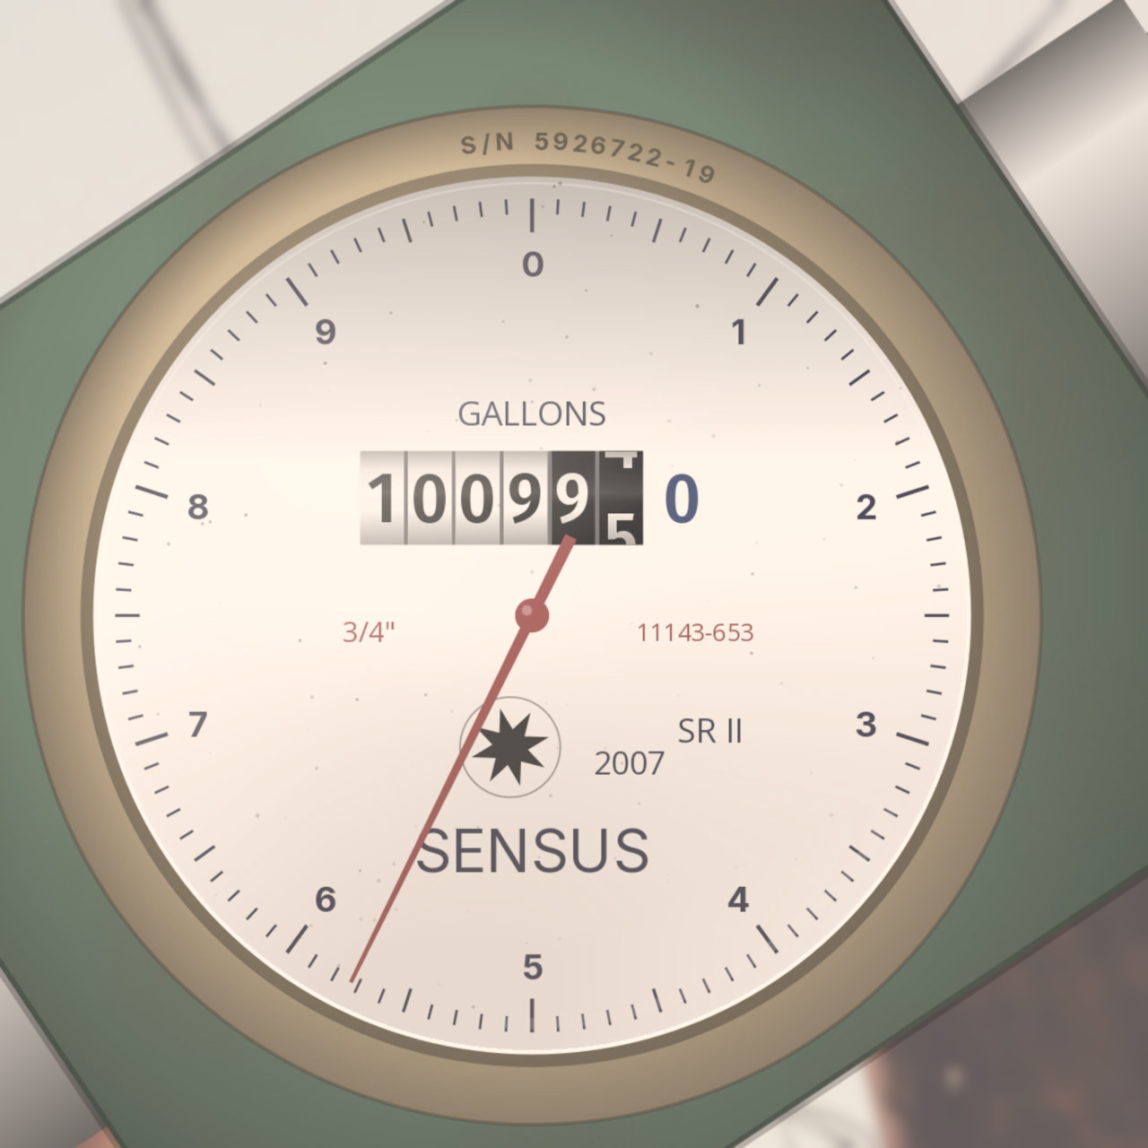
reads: 1009945.7
